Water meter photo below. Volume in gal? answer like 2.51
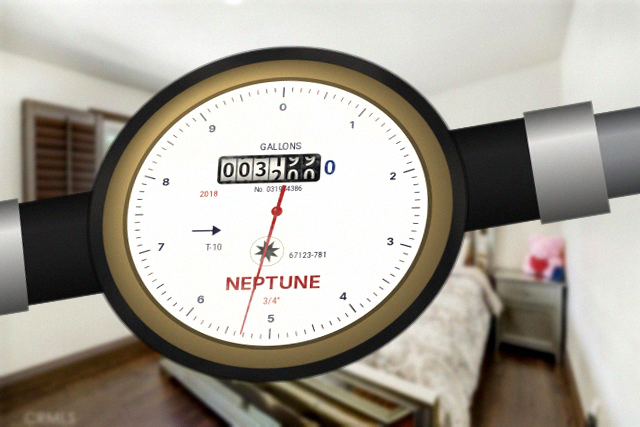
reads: 31995.3
